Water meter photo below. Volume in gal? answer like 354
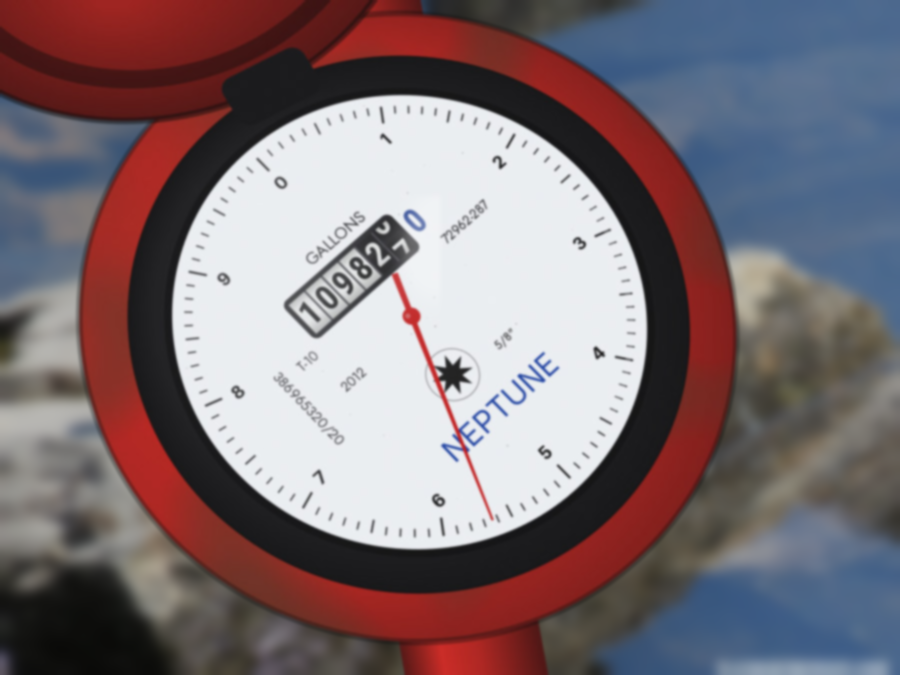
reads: 1098265.6
